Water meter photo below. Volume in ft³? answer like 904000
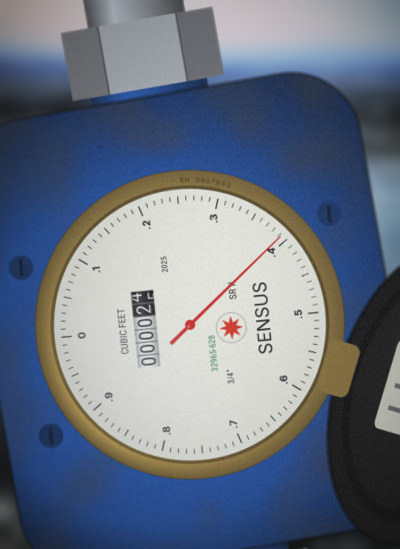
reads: 24.39
